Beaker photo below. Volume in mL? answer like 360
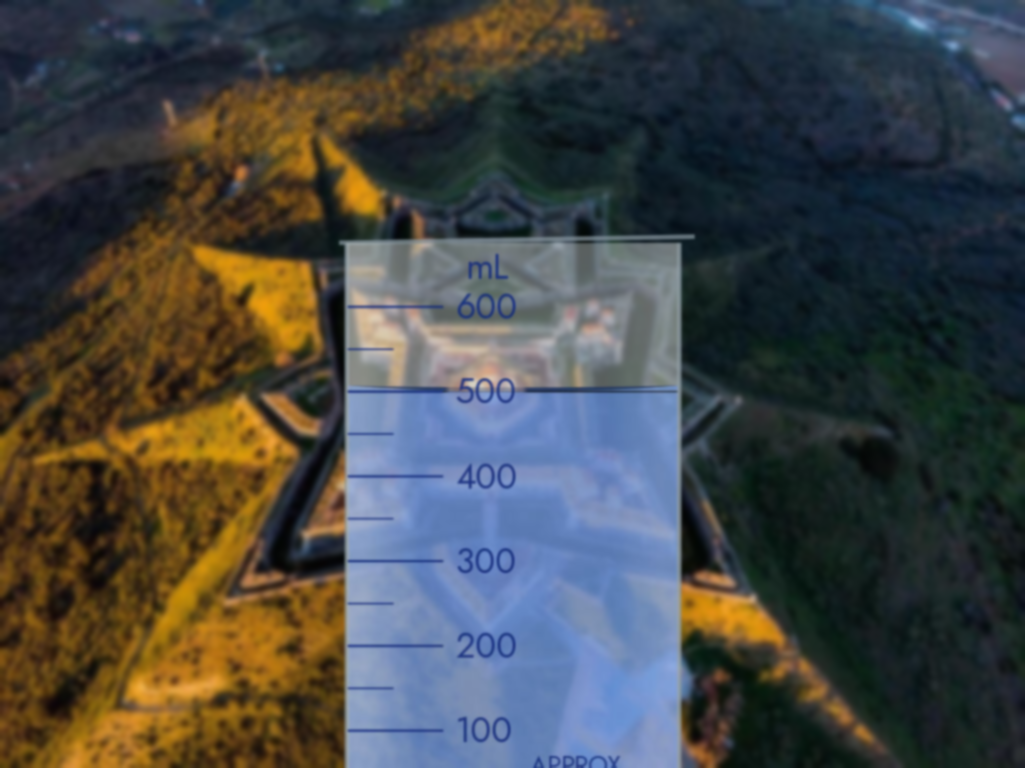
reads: 500
